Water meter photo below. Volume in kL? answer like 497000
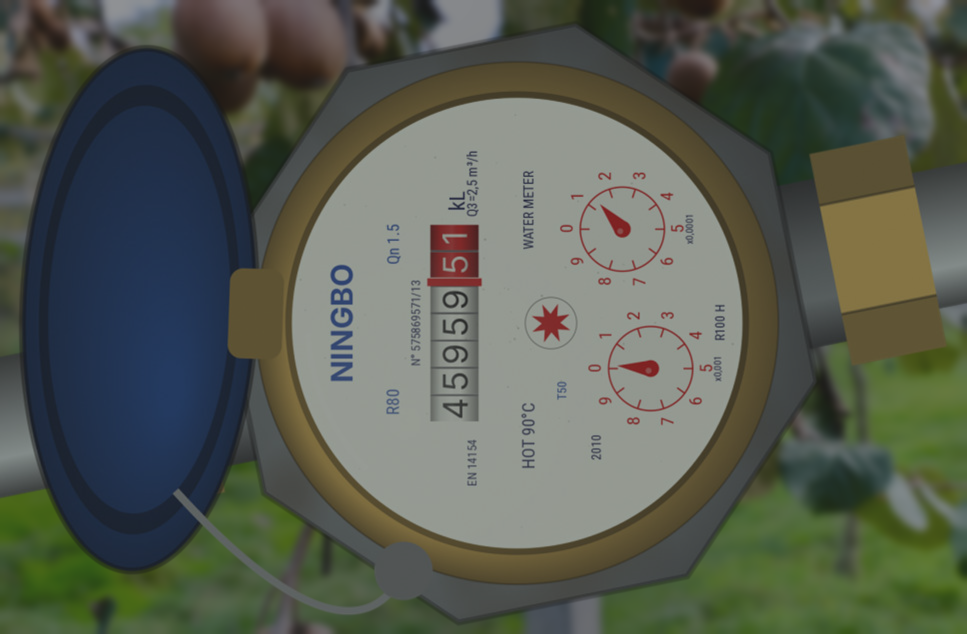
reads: 45959.5101
